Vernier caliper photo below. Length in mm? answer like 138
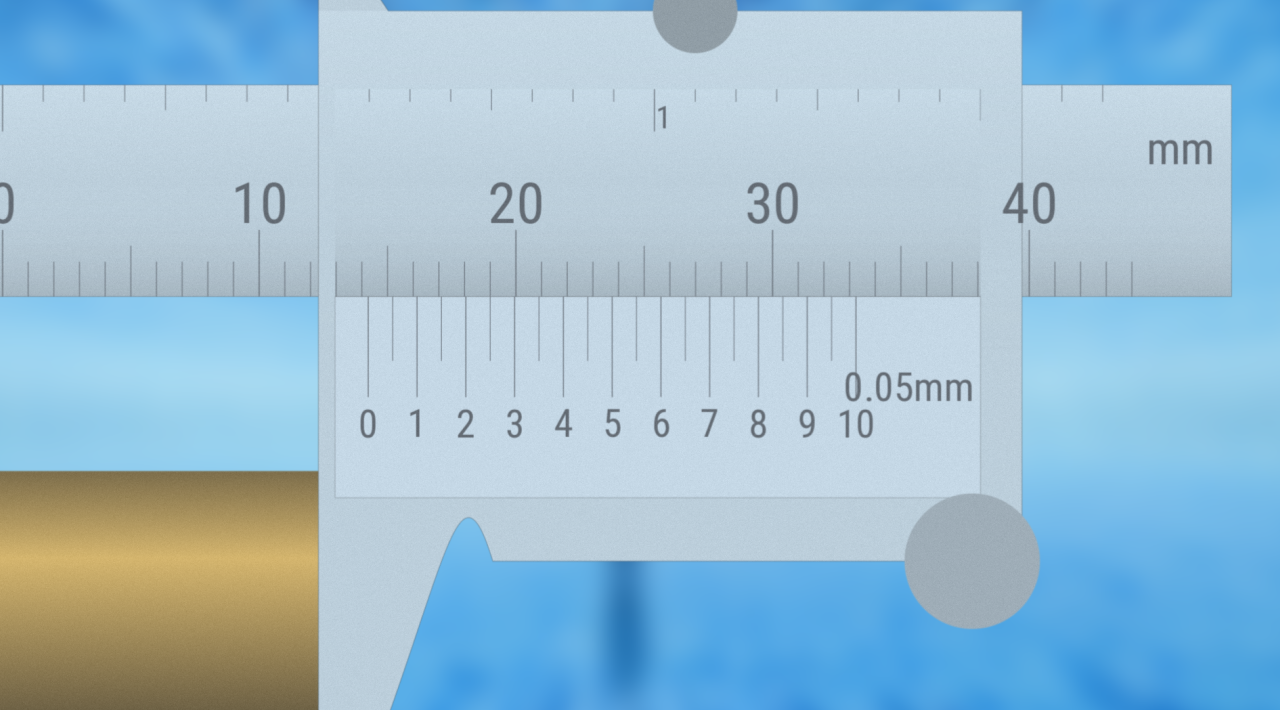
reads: 14.25
